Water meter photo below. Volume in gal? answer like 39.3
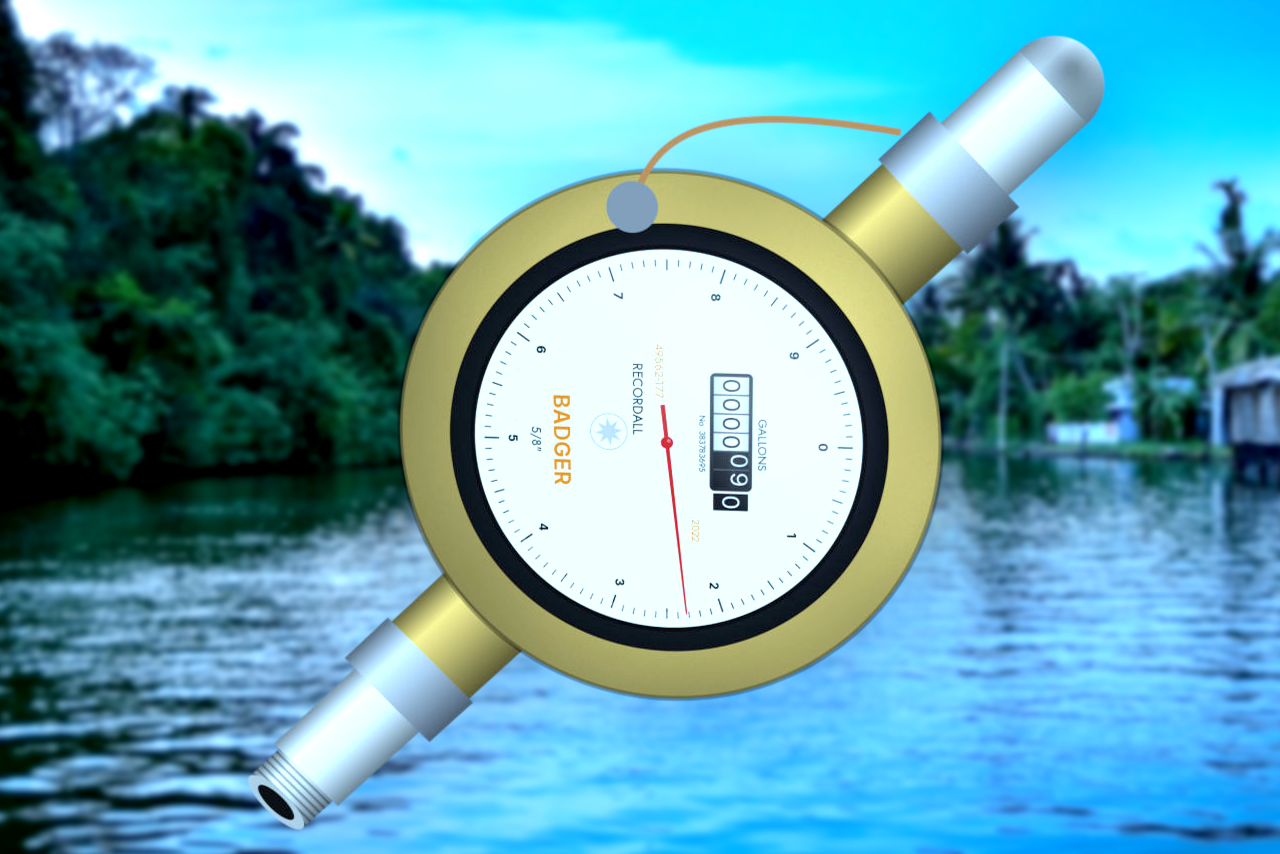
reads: 92.3
